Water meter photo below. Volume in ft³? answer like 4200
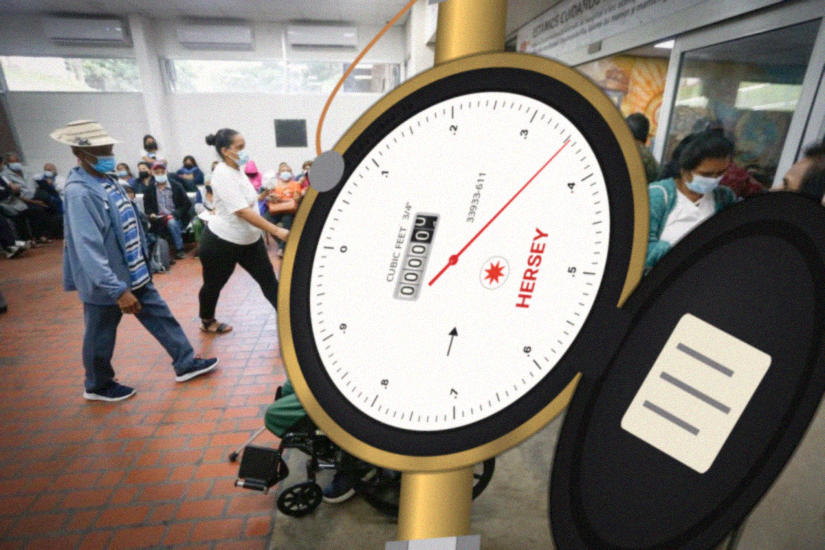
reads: 0.35
